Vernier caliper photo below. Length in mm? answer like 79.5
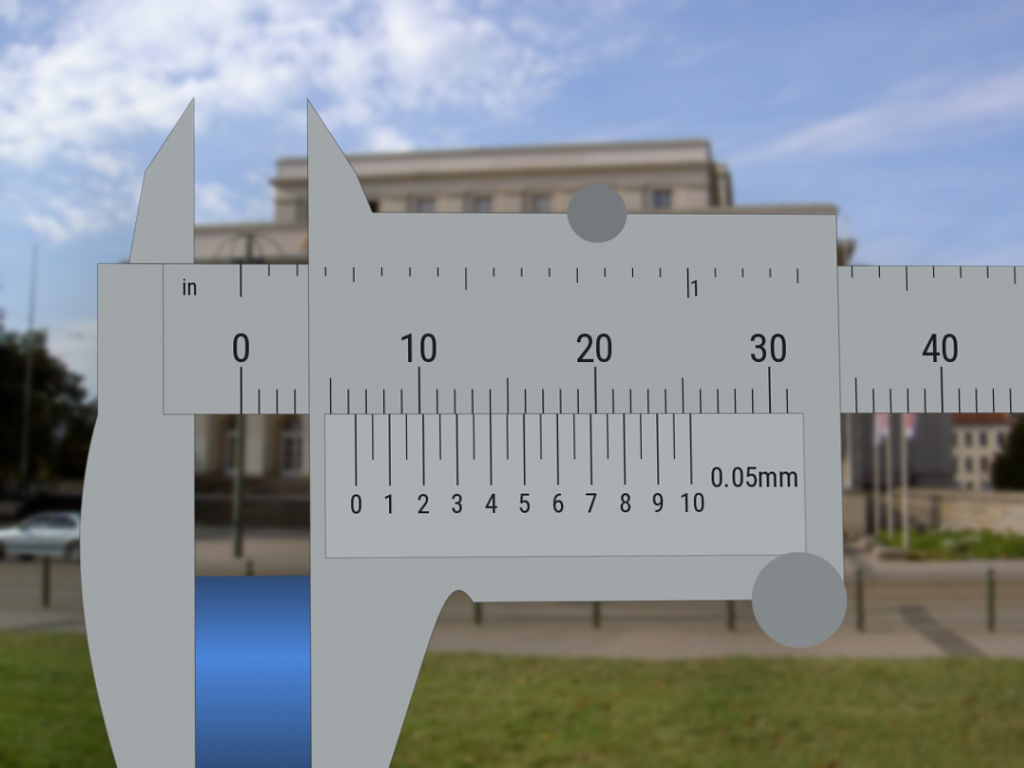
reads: 6.4
